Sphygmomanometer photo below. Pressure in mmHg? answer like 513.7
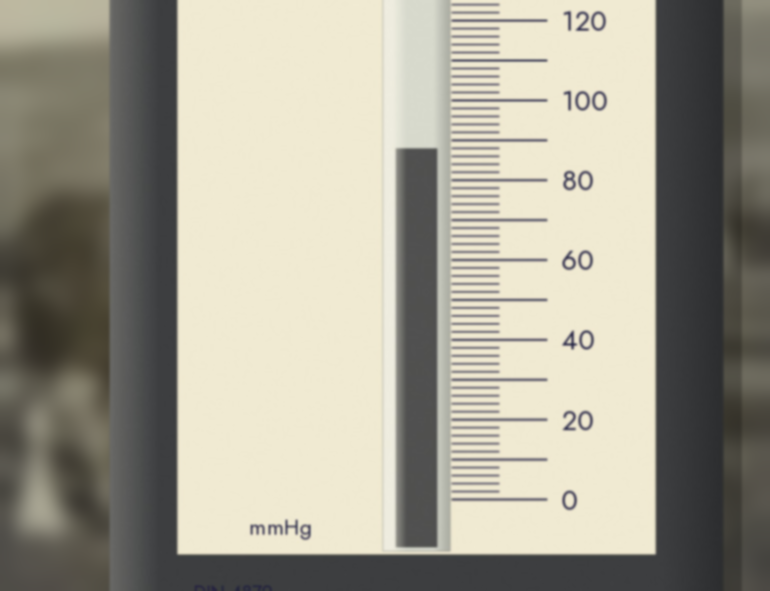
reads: 88
